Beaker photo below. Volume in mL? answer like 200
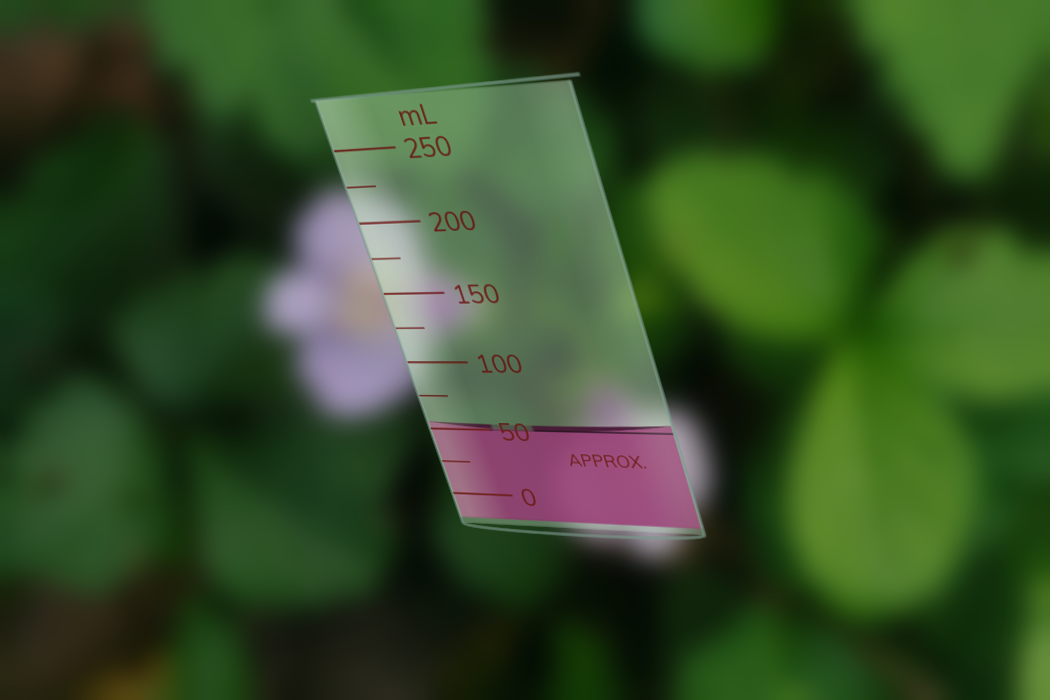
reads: 50
